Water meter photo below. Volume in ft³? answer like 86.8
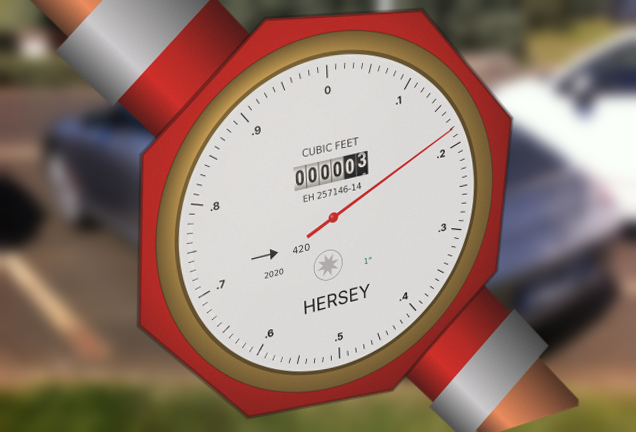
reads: 3.18
